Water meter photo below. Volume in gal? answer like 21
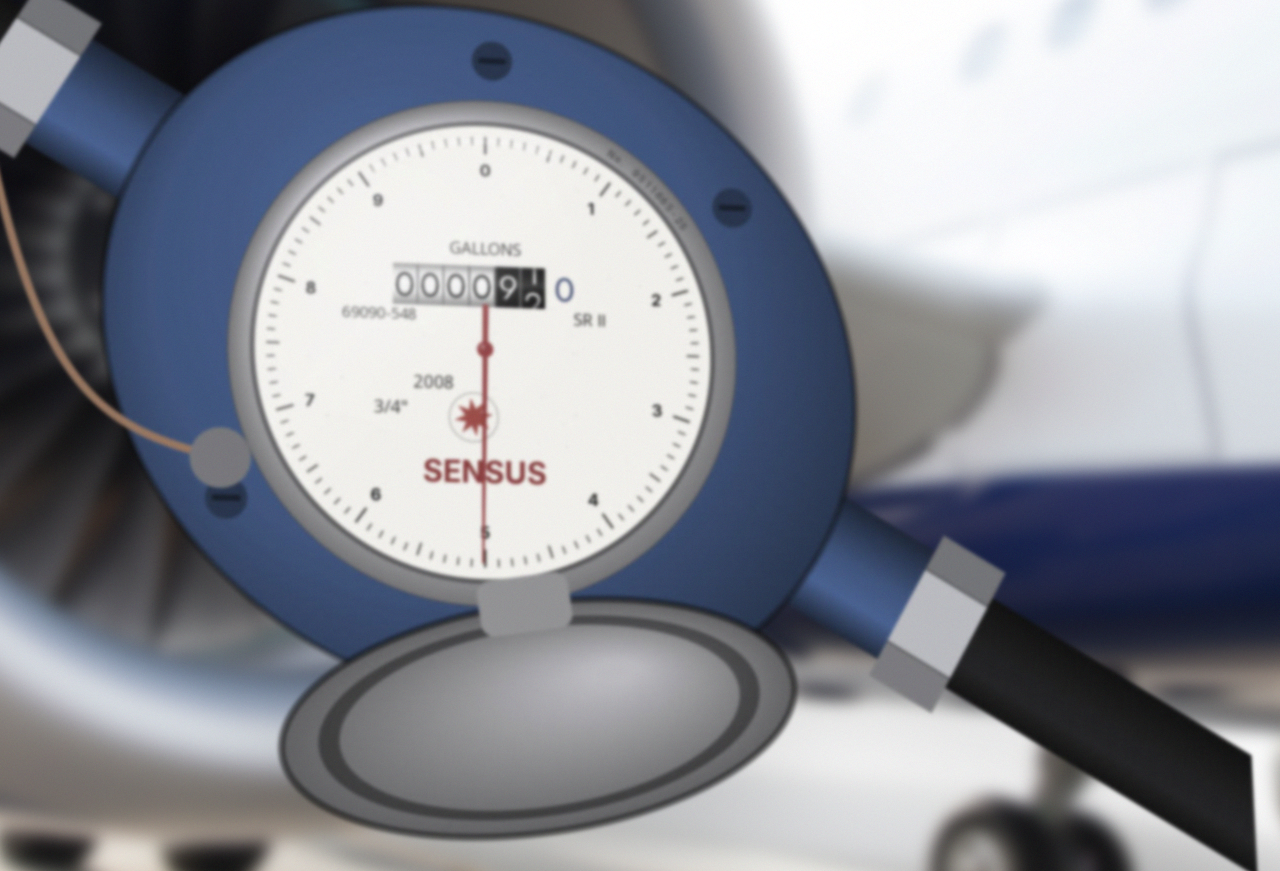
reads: 915.0
